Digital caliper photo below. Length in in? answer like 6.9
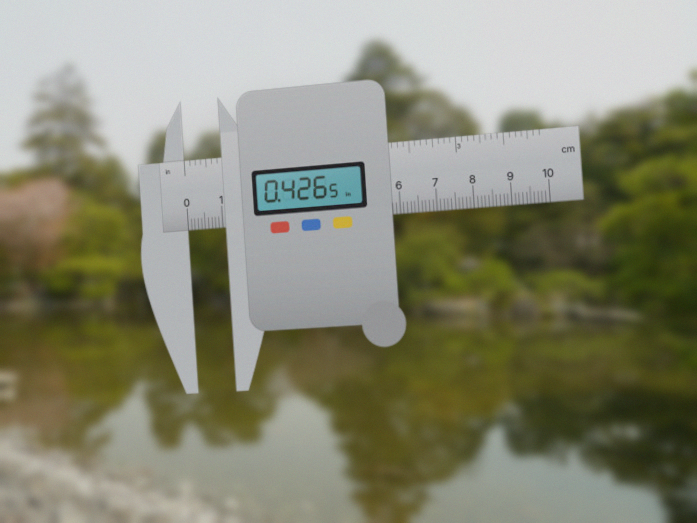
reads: 0.4265
